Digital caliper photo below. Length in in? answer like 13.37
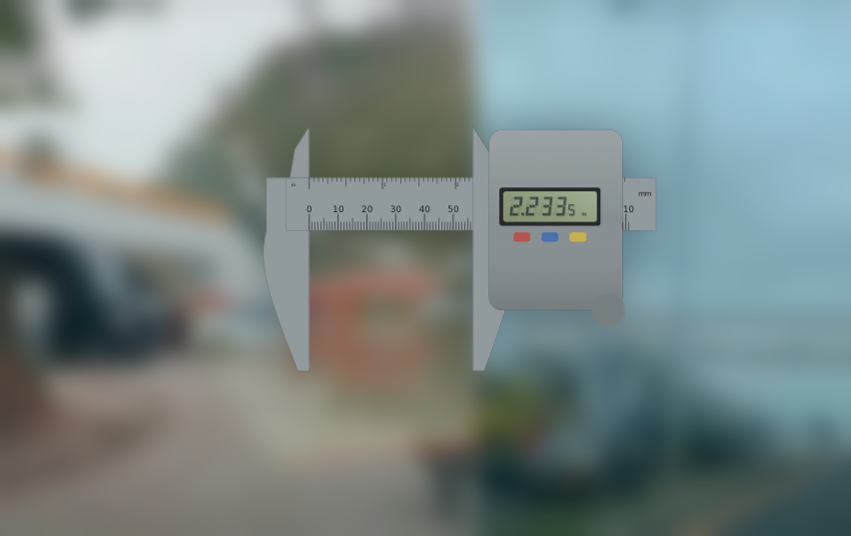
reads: 2.2335
